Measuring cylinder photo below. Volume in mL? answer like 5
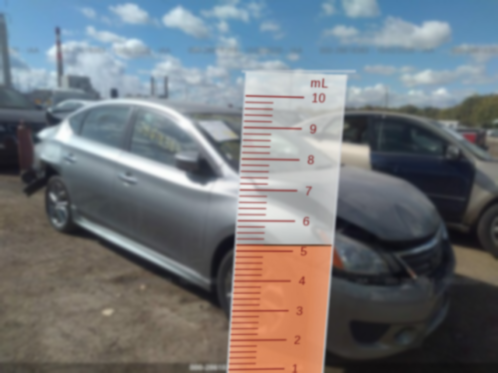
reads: 5.2
